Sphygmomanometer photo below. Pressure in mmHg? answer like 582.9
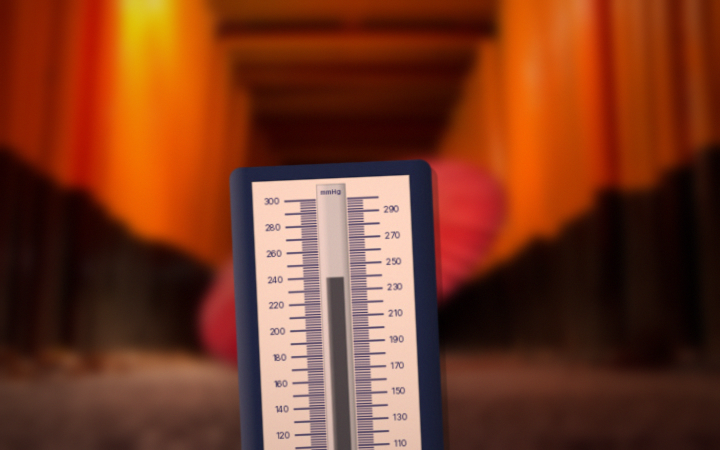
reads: 240
